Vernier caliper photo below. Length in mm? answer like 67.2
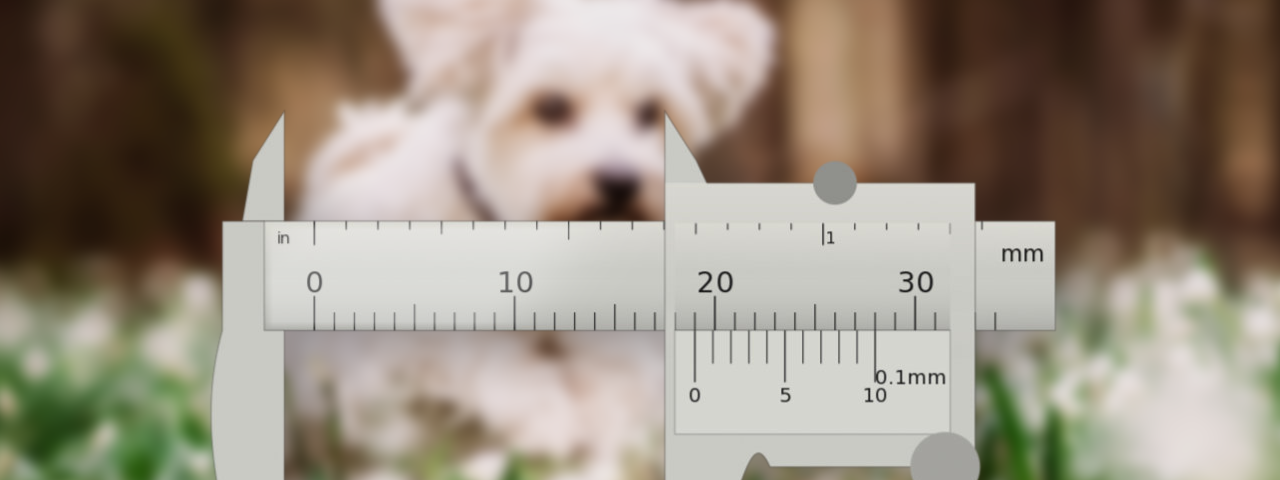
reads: 19.0
